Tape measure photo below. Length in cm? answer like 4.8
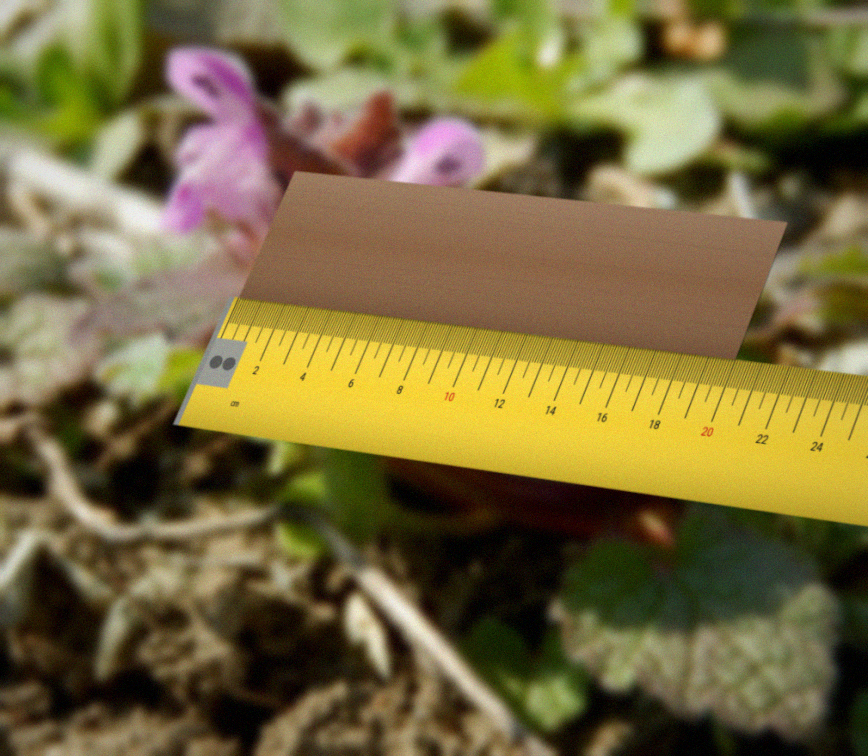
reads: 20
